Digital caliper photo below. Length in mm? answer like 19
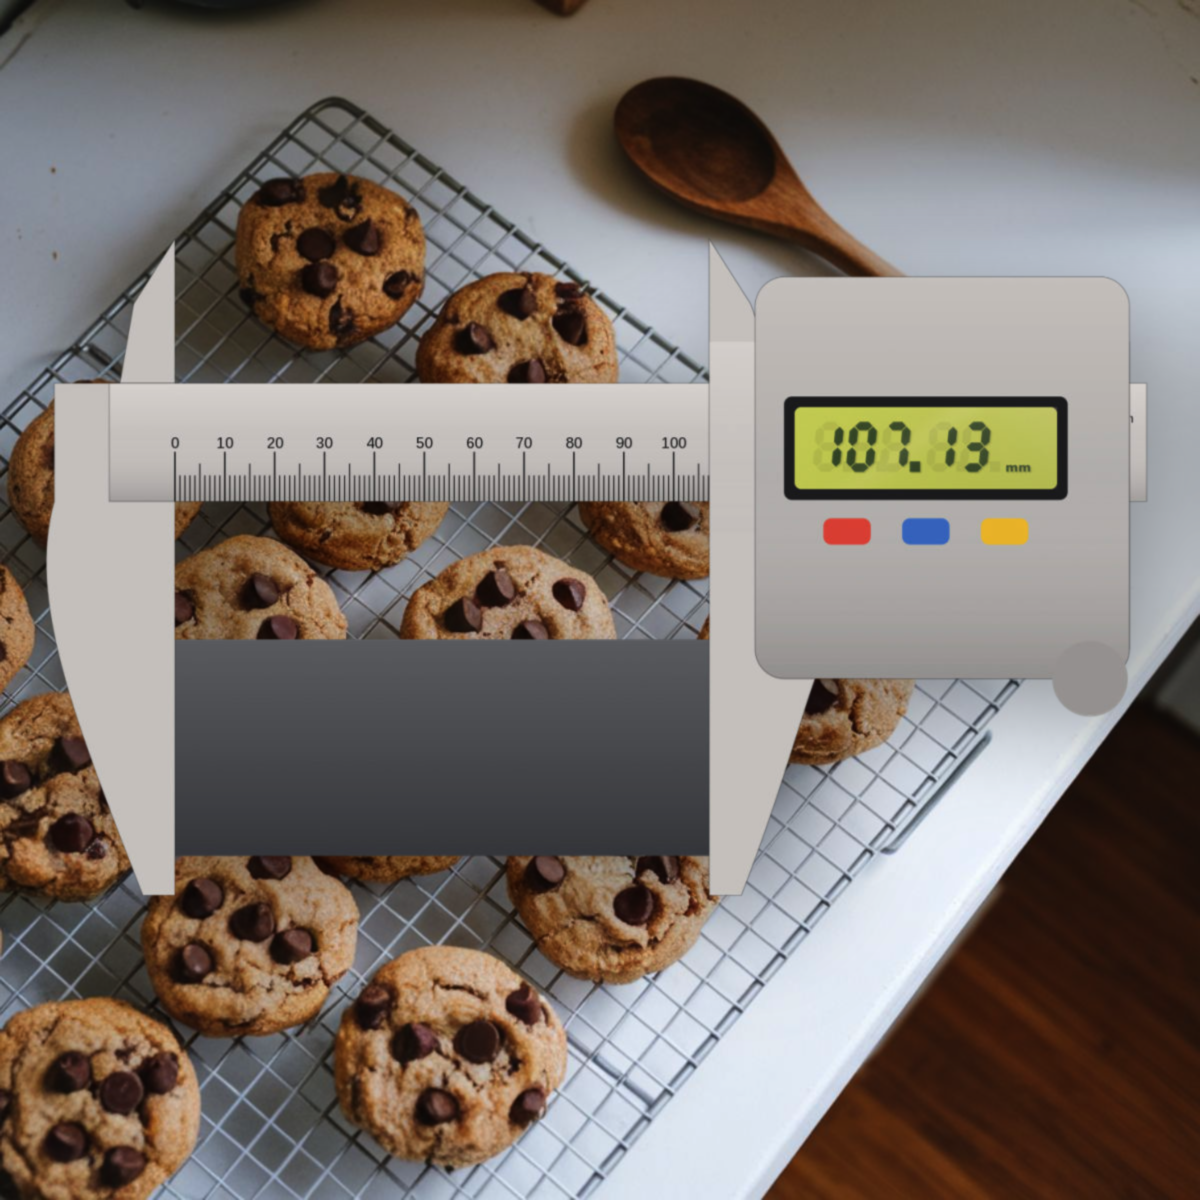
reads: 107.13
